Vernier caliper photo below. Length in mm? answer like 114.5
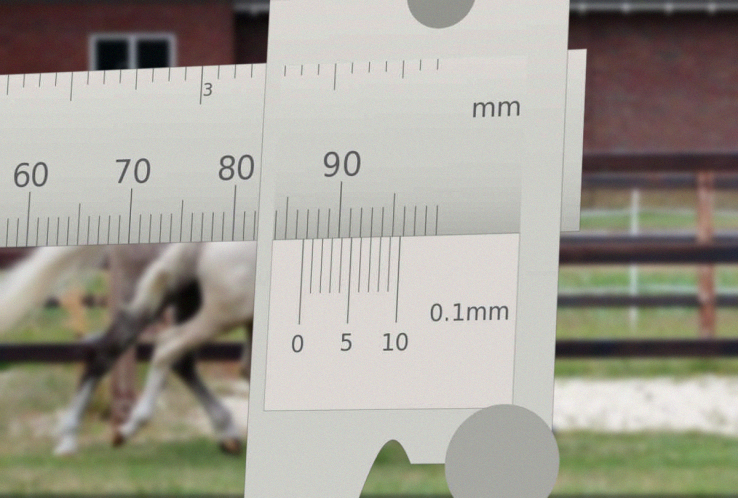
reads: 86.7
